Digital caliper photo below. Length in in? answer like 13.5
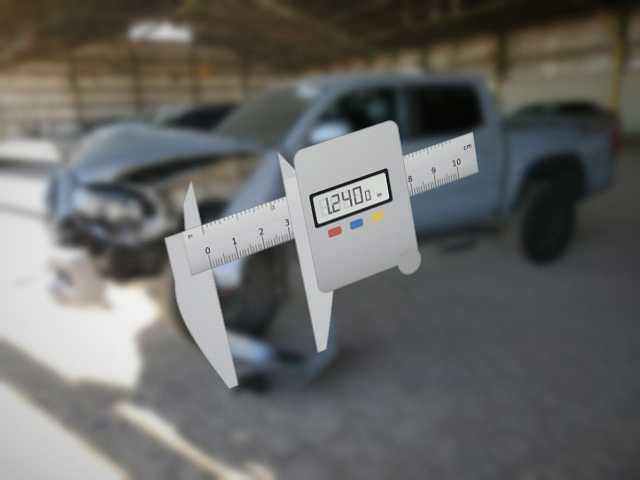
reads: 1.2400
